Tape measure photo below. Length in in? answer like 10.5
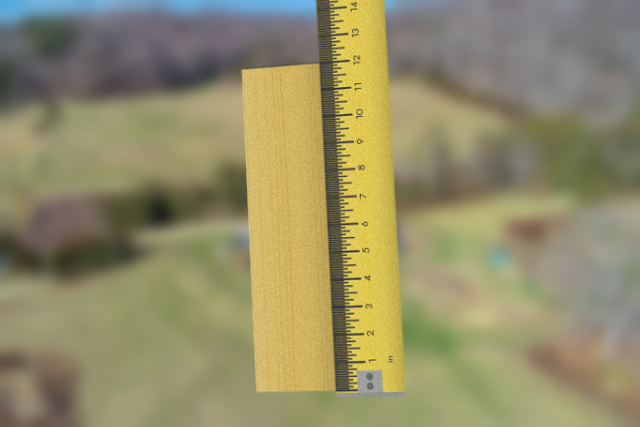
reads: 12
